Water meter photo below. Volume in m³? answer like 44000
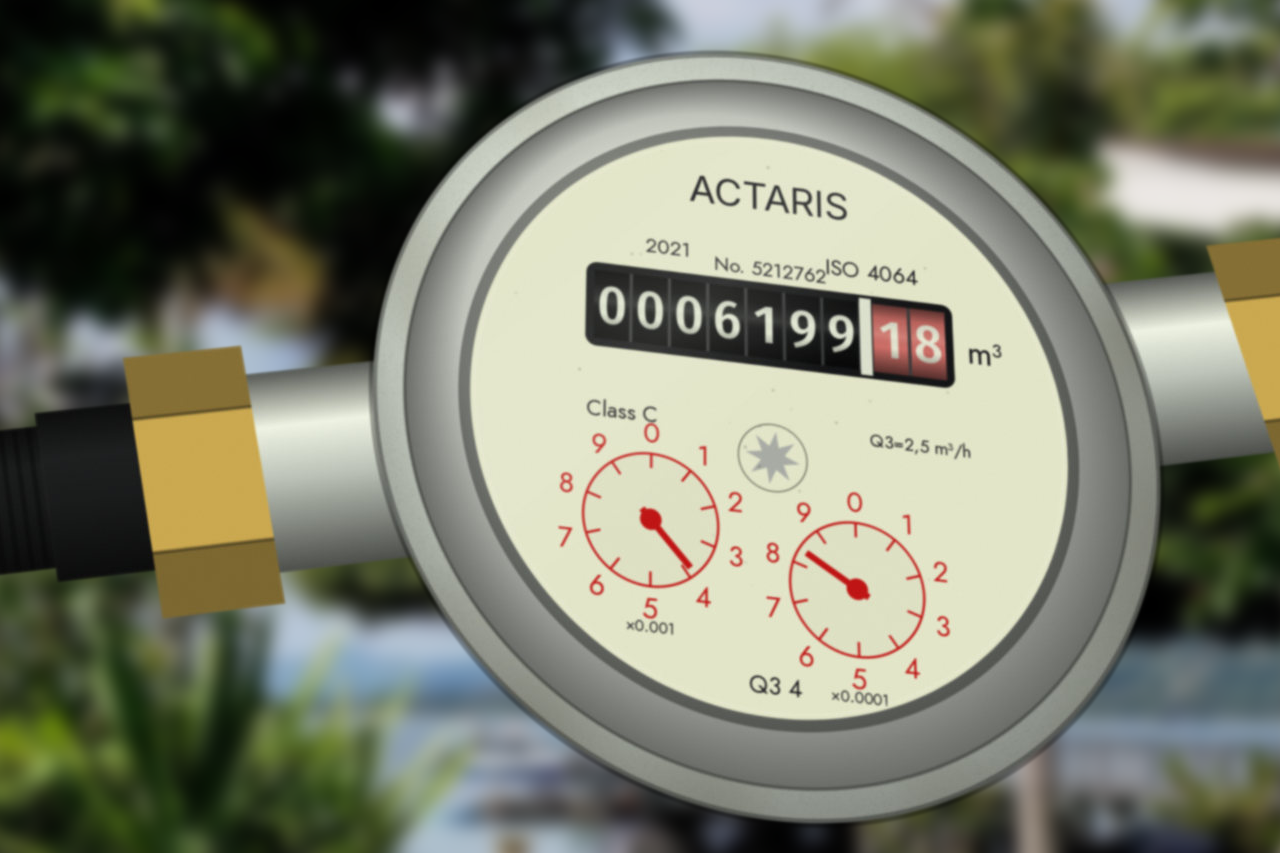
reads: 6199.1838
